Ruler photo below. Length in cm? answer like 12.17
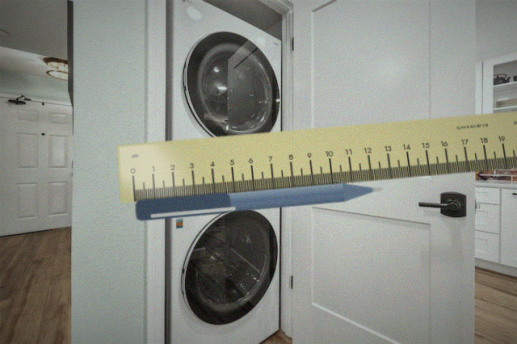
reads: 12.5
